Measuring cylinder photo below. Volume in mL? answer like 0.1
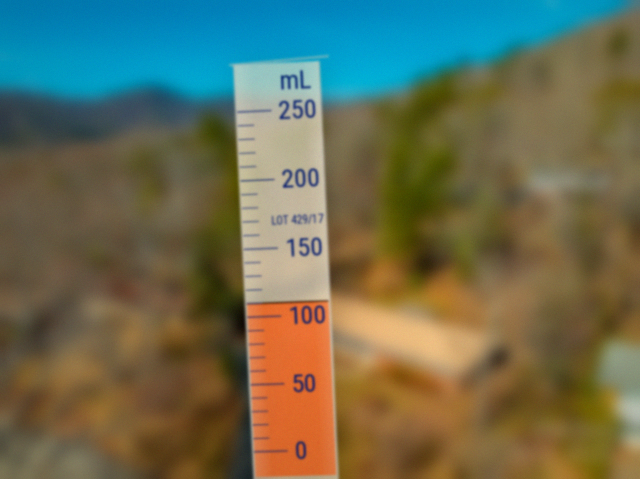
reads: 110
